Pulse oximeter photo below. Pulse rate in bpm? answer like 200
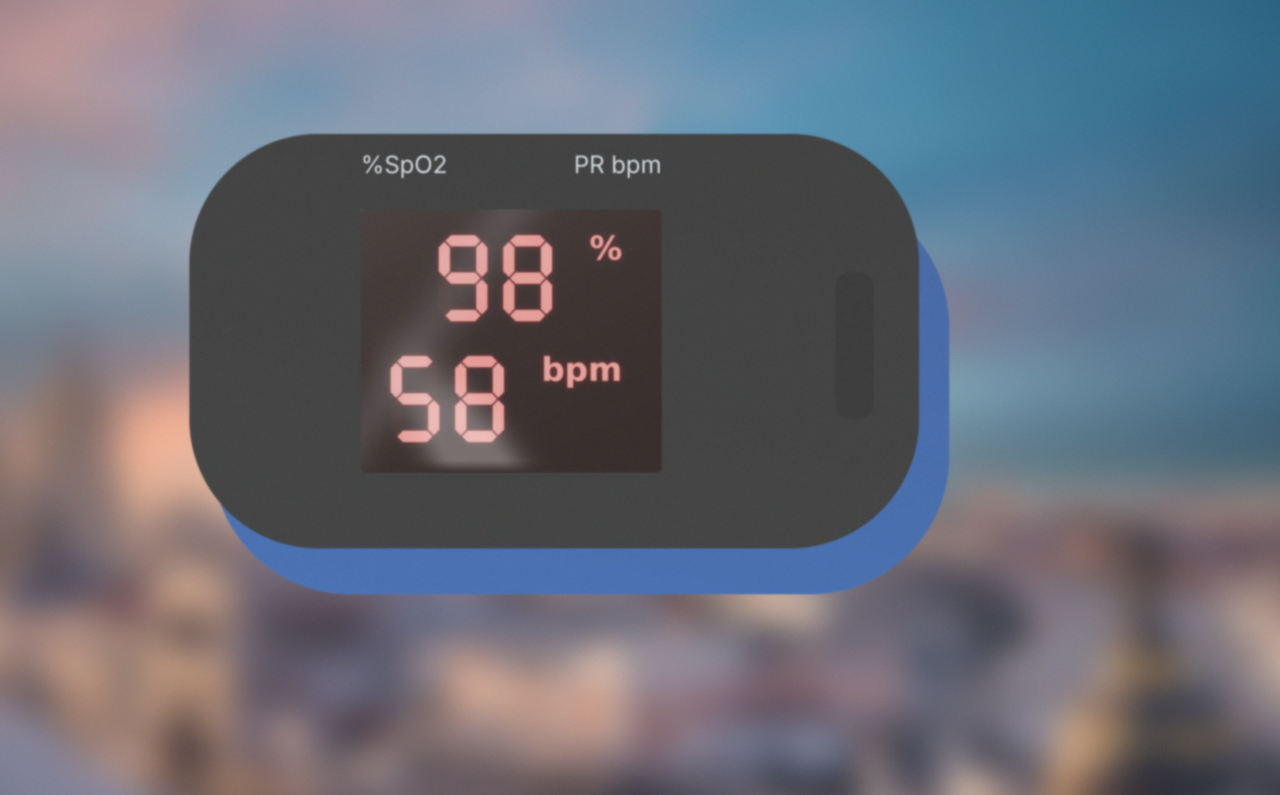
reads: 58
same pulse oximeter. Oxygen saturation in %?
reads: 98
